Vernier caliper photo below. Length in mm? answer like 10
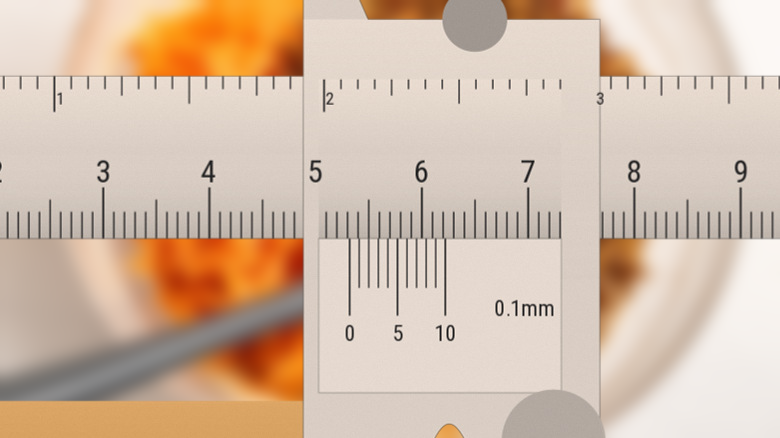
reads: 53.2
